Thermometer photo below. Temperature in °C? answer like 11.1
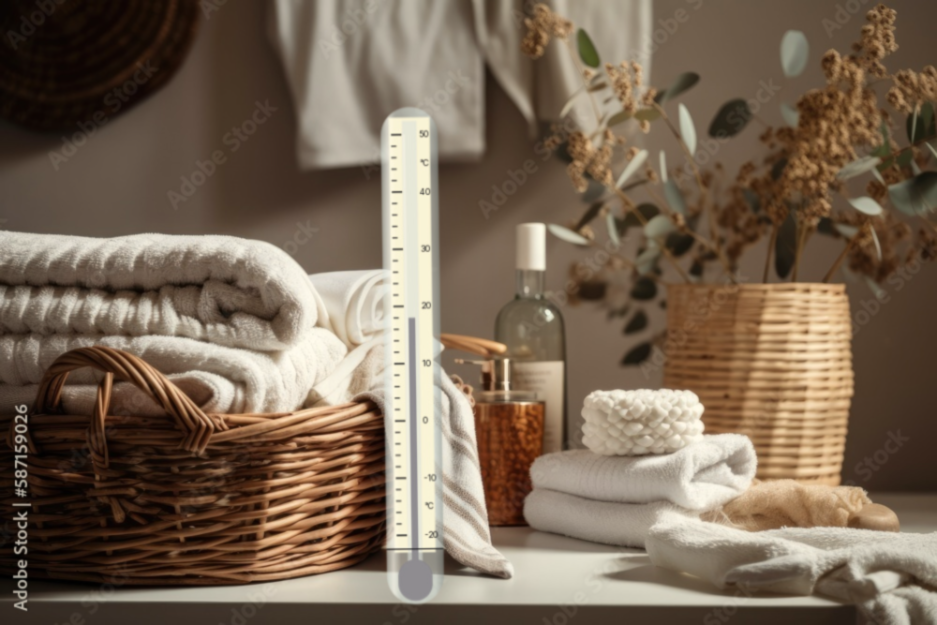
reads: 18
